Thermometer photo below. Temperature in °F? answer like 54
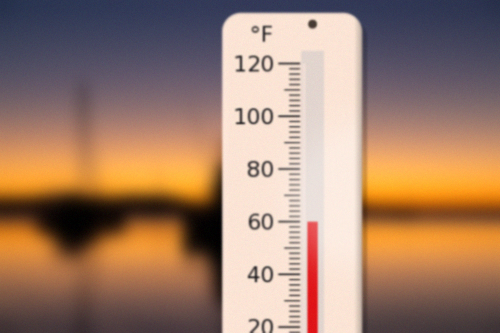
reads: 60
